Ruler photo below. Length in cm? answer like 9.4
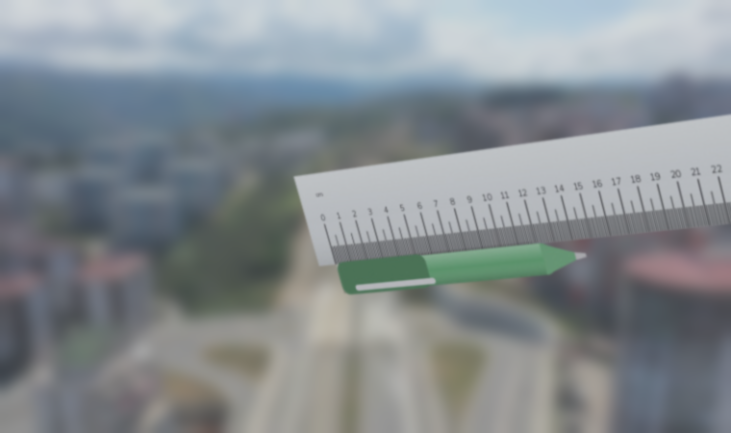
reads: 14.5
